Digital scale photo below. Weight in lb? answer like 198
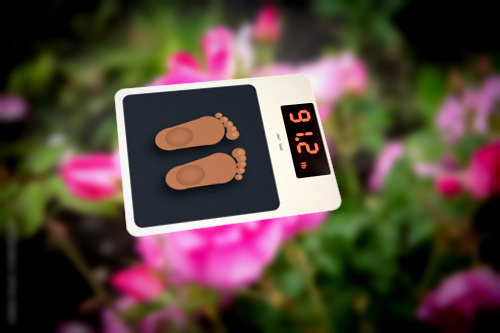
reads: 91.2
